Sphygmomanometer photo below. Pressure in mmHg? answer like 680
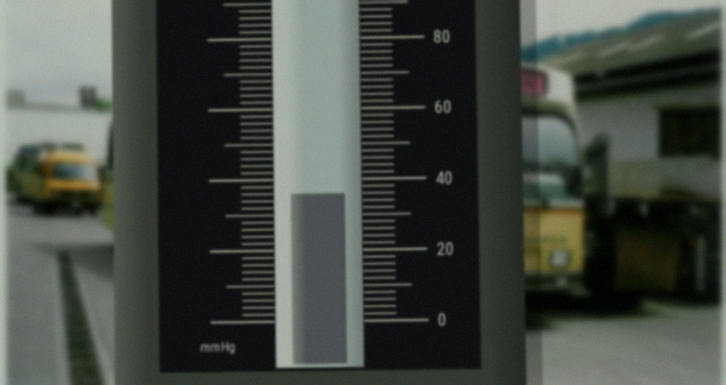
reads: 36
